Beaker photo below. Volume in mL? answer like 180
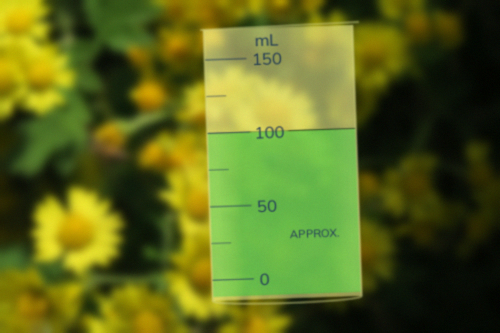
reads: 100
